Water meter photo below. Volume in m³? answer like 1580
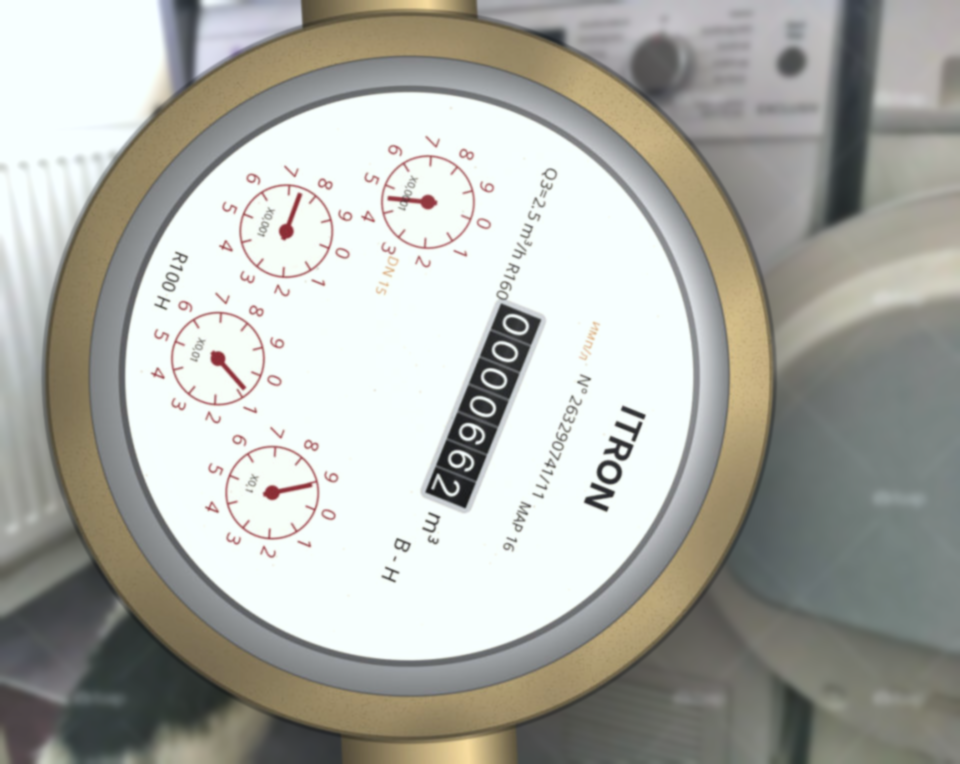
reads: 661.9074
